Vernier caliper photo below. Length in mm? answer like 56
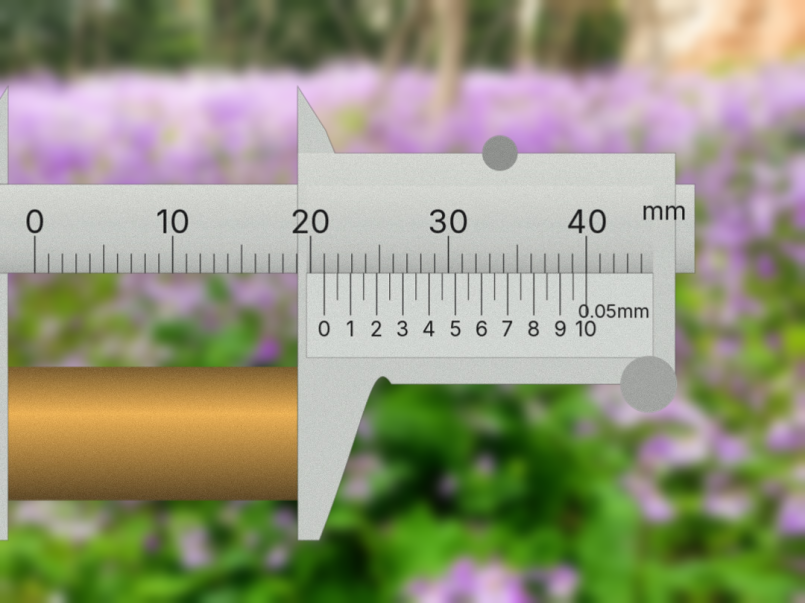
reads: 21.0
